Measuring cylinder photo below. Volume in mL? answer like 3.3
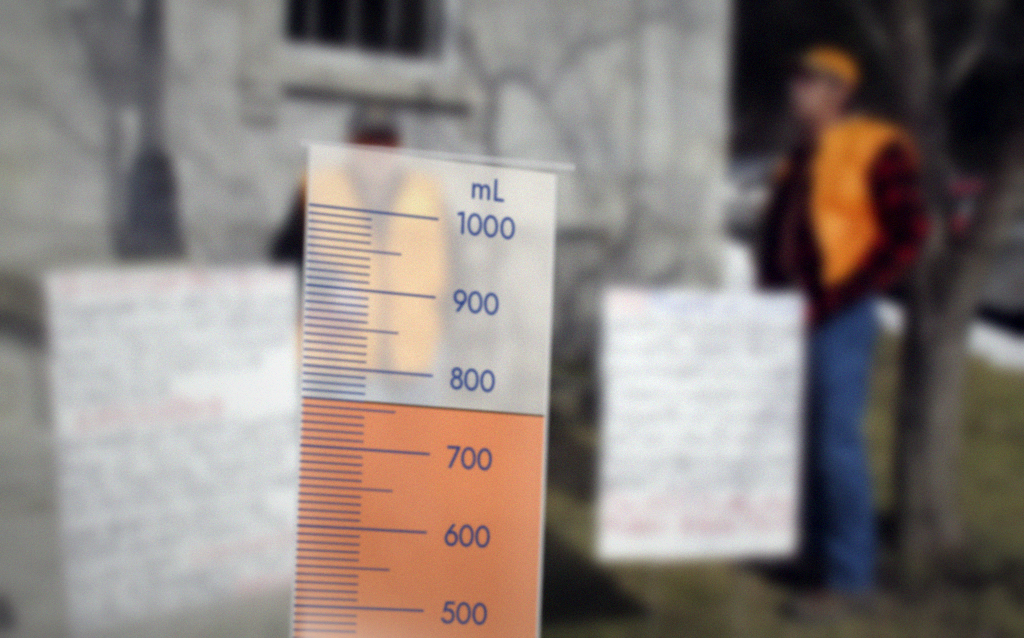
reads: 760
